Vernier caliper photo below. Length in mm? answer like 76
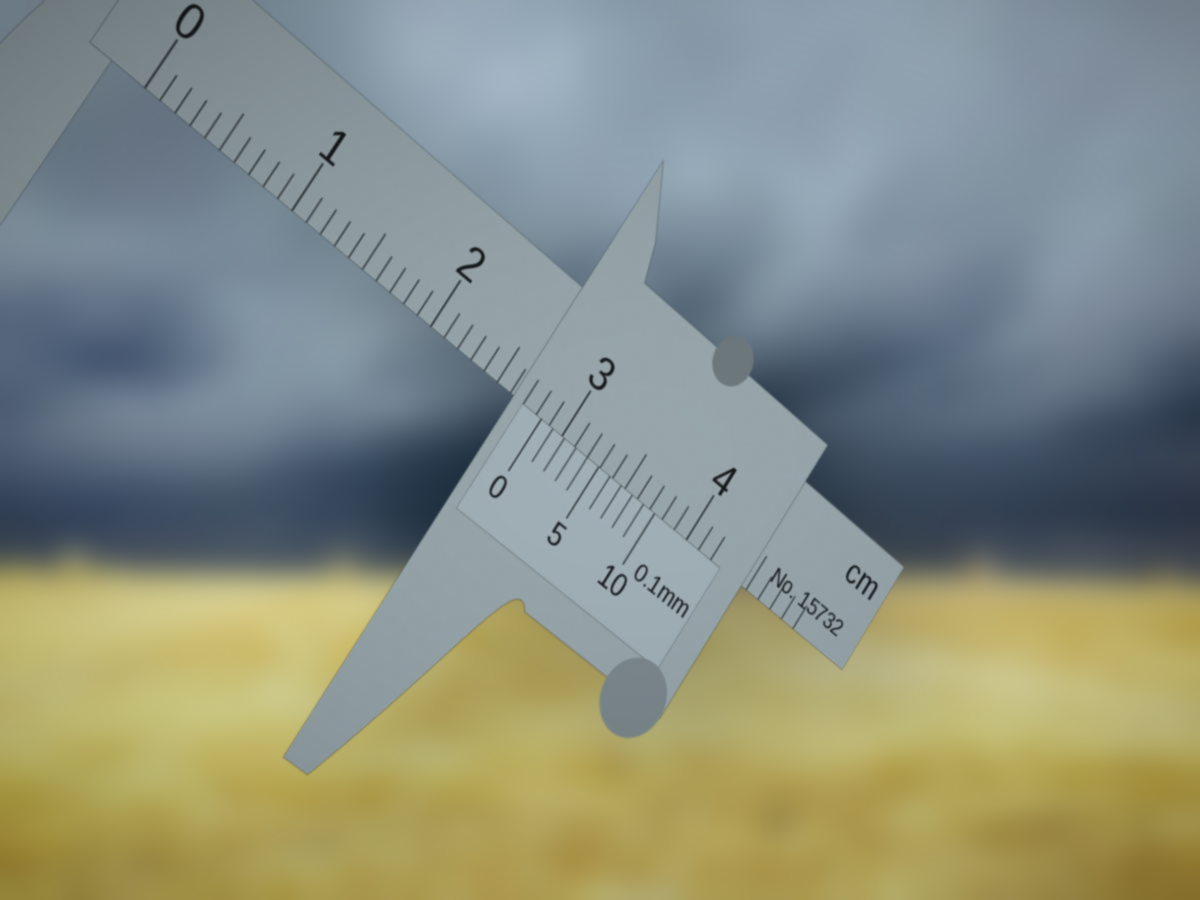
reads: 28.4
